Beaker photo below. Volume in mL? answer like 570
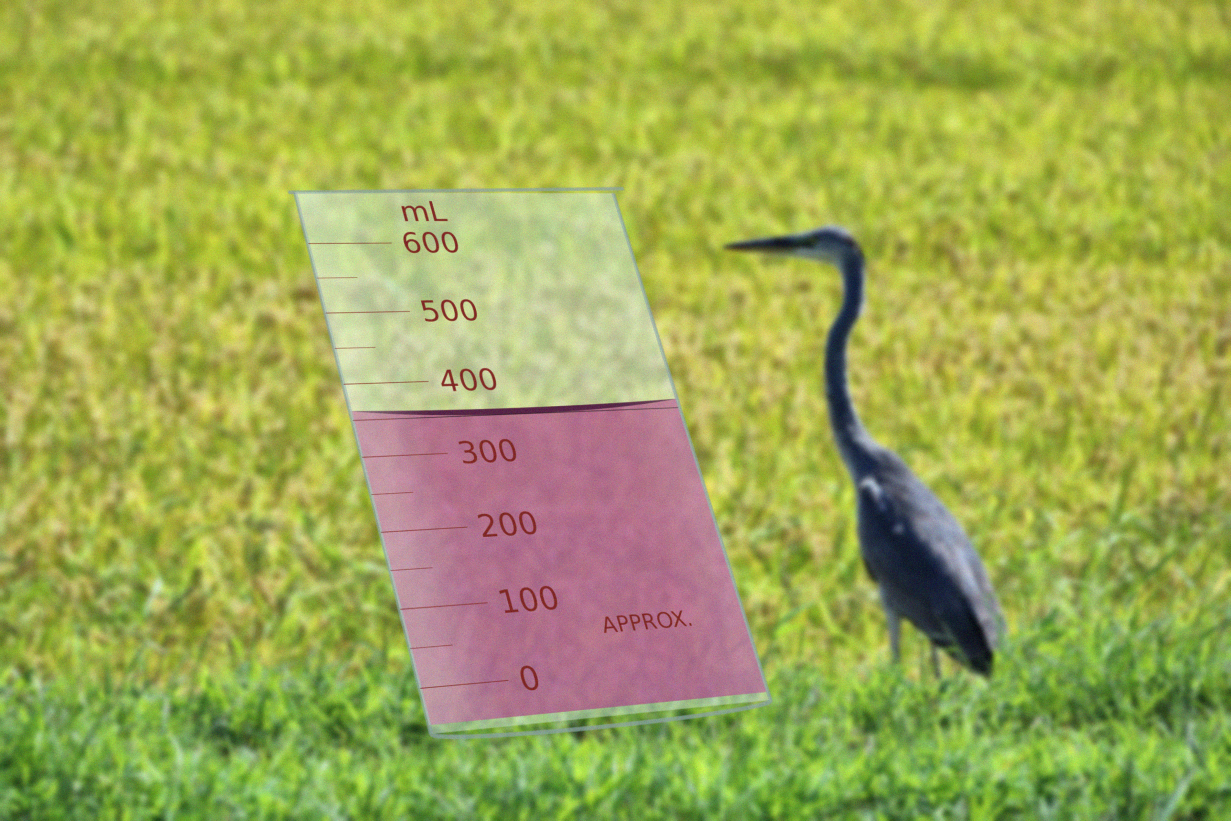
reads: 350
